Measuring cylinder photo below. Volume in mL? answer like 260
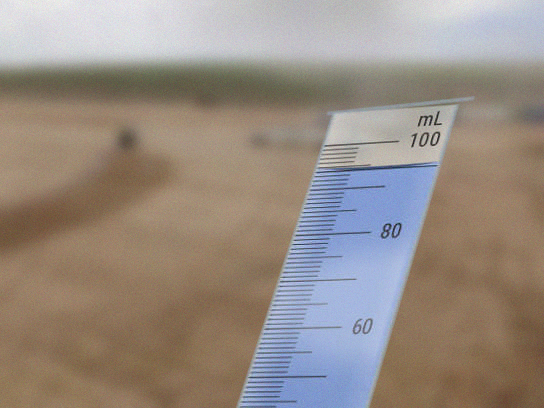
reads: 94
